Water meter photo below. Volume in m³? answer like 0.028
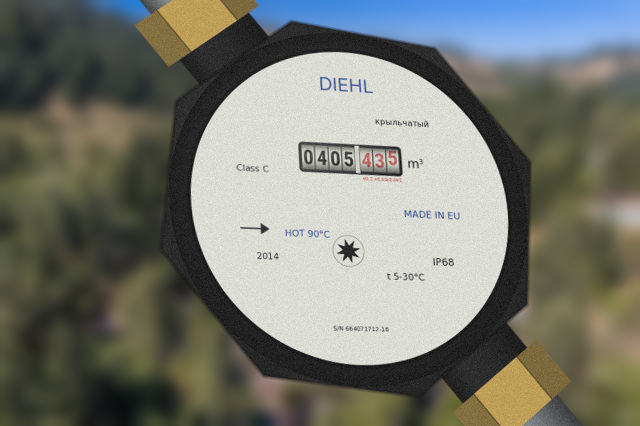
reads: 405.435
